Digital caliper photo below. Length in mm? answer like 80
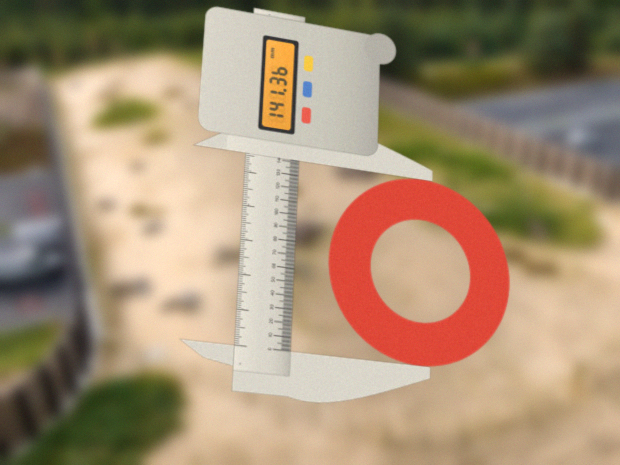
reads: 141.36
